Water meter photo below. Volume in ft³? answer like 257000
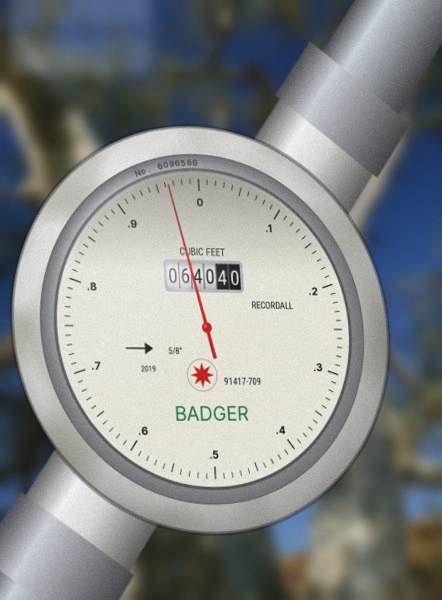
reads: 64039.96
